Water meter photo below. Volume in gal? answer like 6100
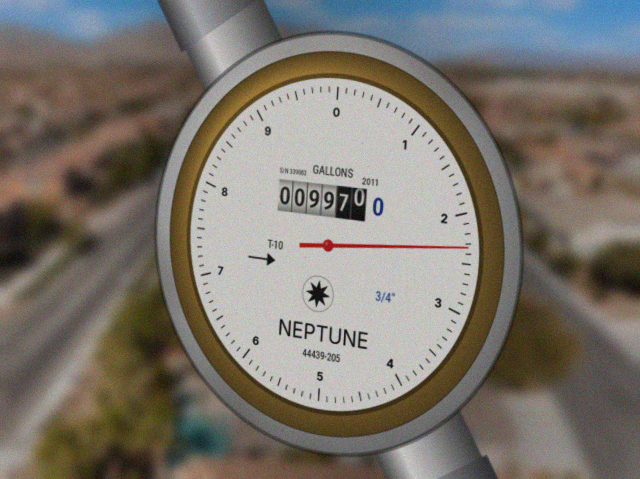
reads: 99702.3
